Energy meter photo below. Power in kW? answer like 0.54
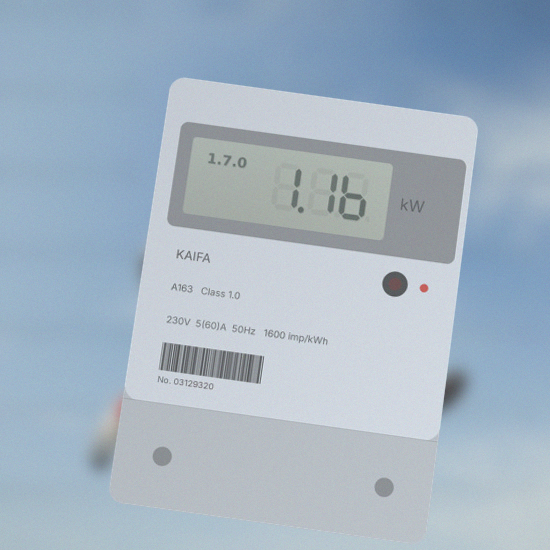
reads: 1.16
